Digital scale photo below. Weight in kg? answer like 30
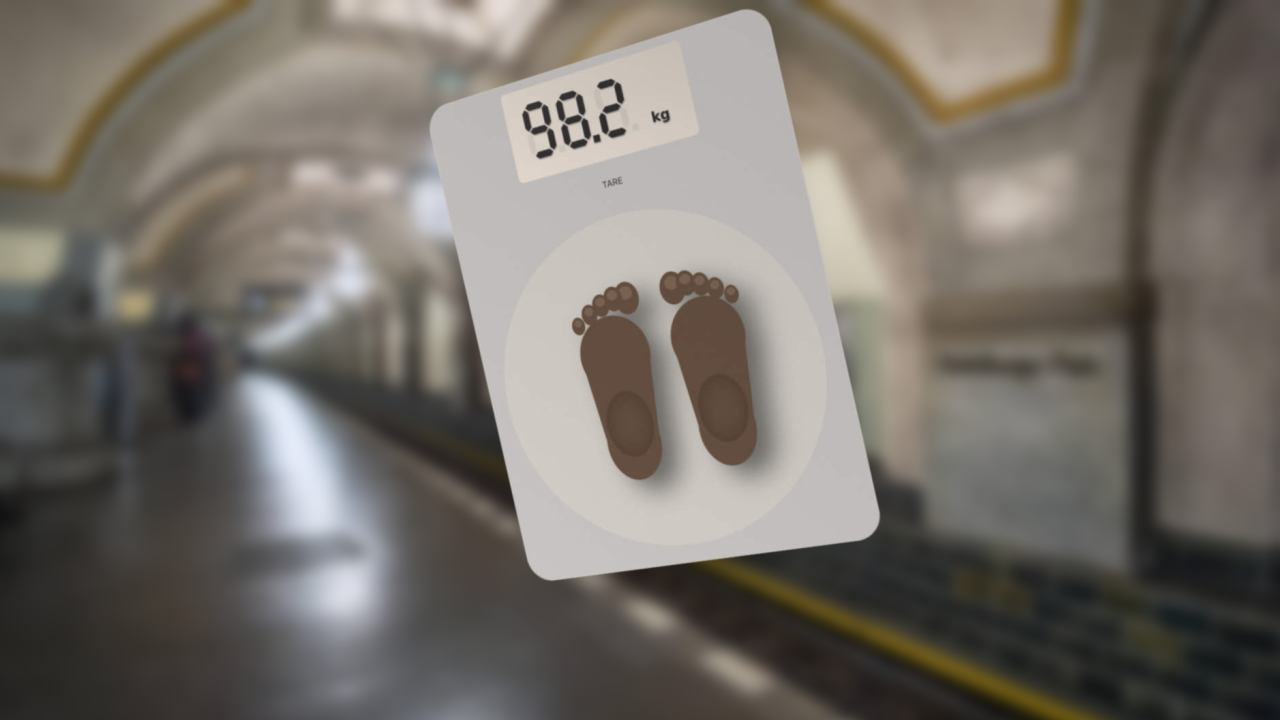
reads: 98.2
